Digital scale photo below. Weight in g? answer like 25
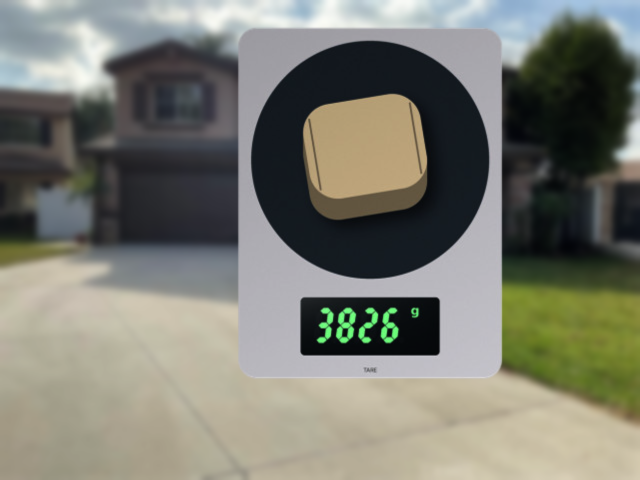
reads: 3826
